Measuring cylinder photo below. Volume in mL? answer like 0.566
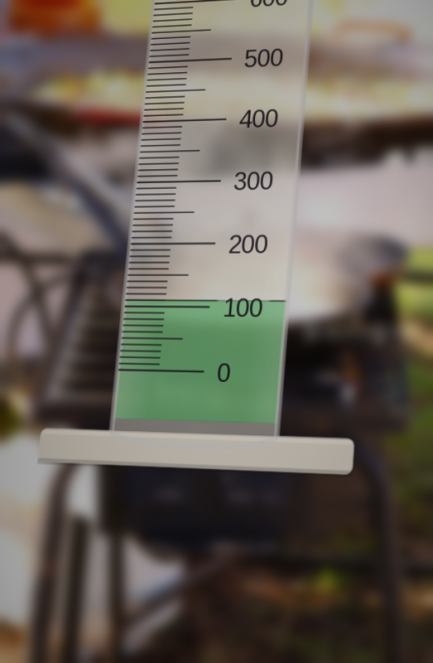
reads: 110
